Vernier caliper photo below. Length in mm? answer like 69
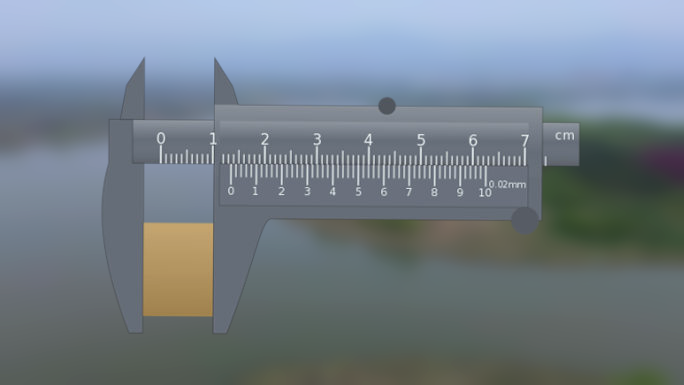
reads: 13.5
